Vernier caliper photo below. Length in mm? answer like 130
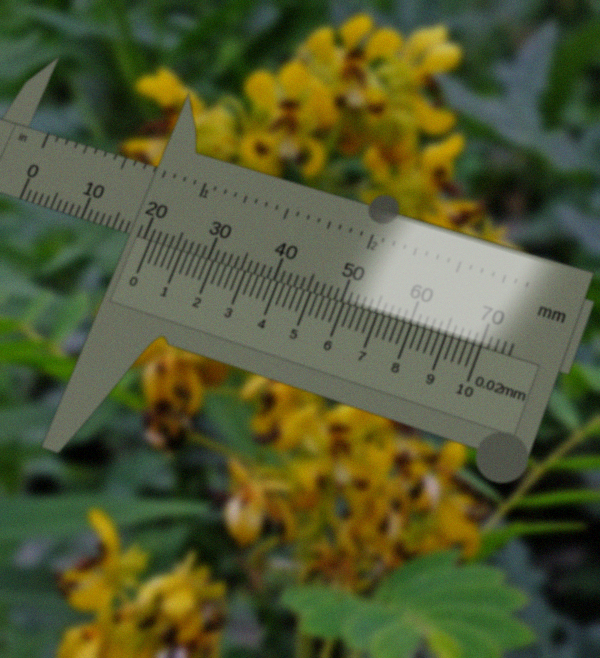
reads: 21.0
